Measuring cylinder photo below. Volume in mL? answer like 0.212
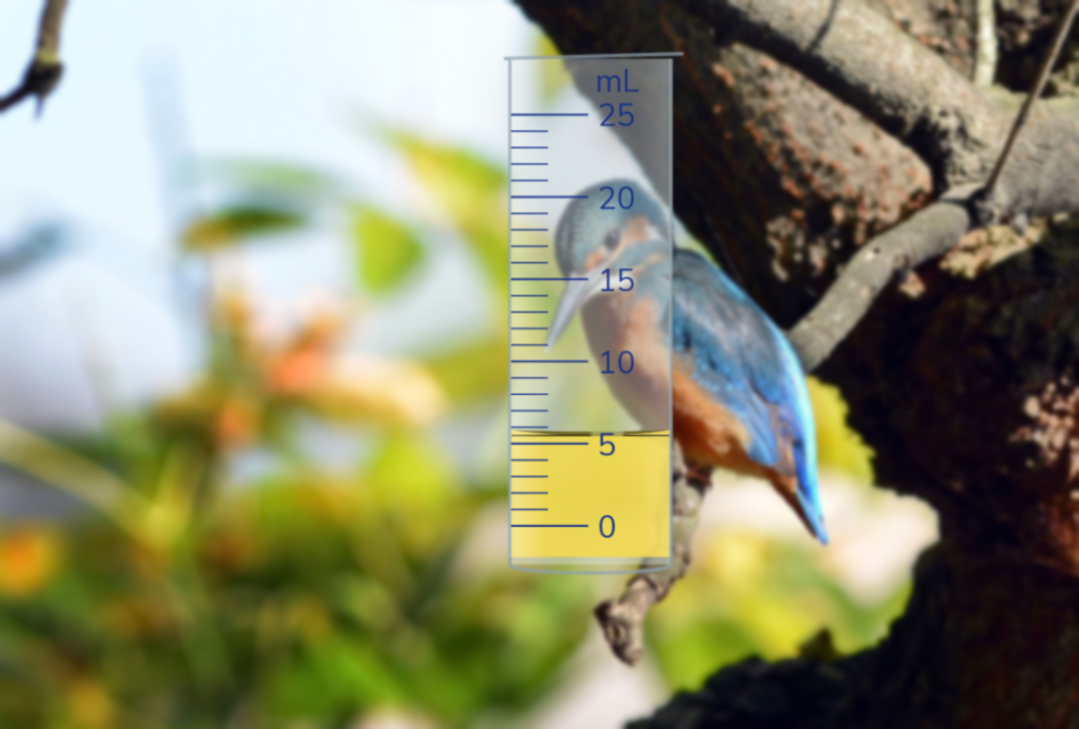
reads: 5.5
